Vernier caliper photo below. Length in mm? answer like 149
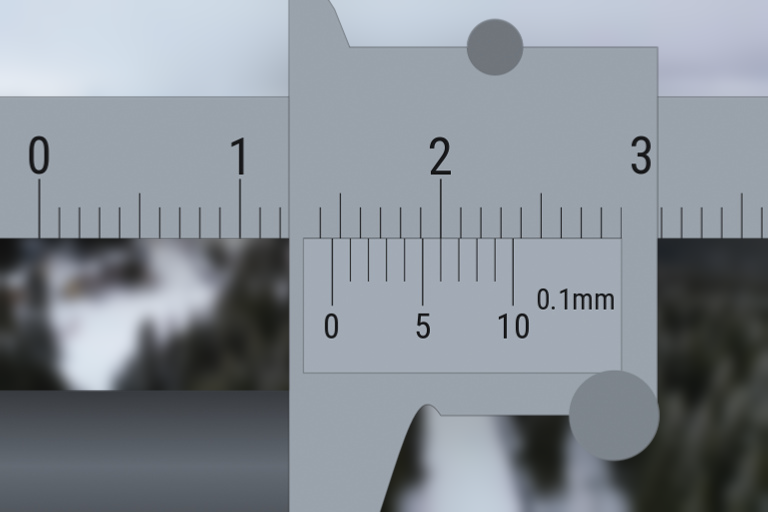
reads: 14.6
